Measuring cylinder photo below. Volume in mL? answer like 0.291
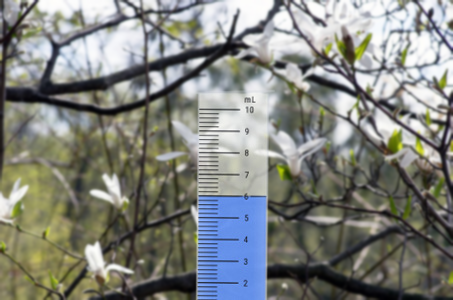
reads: 6
